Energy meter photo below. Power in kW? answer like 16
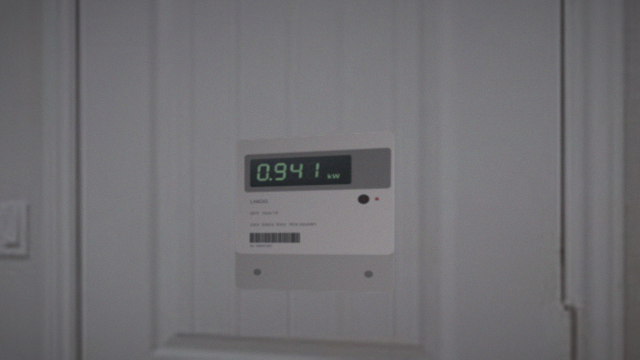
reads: 0.941
